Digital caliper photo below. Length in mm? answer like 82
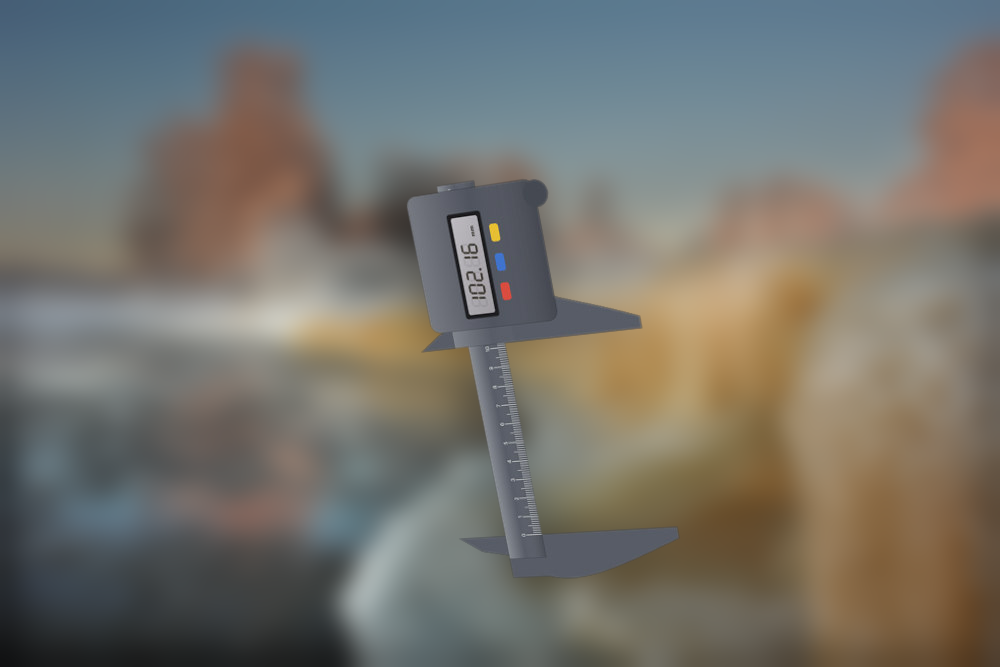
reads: 102.16
